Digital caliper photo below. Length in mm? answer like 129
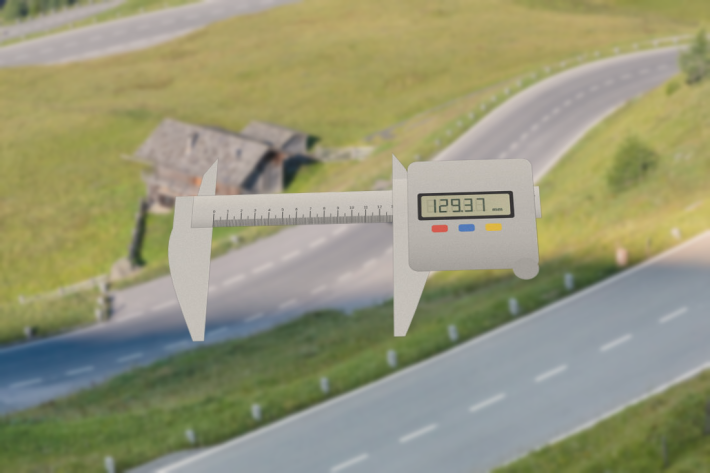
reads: 129.37
